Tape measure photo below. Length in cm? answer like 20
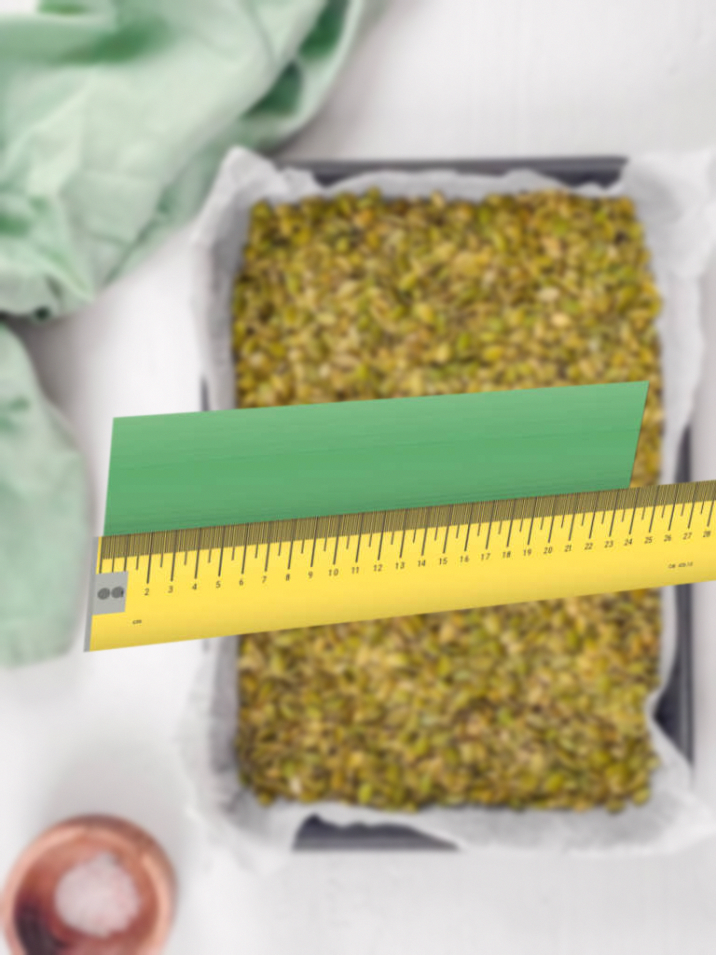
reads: 23.5
